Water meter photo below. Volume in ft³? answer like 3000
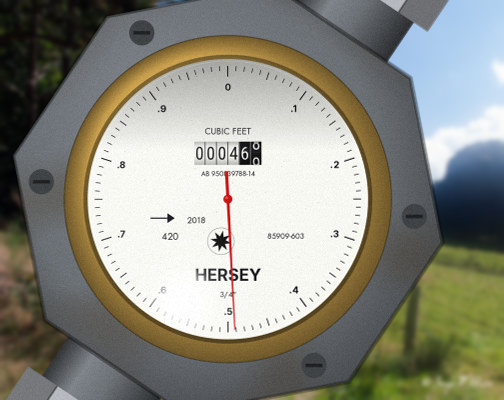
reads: 468.49
